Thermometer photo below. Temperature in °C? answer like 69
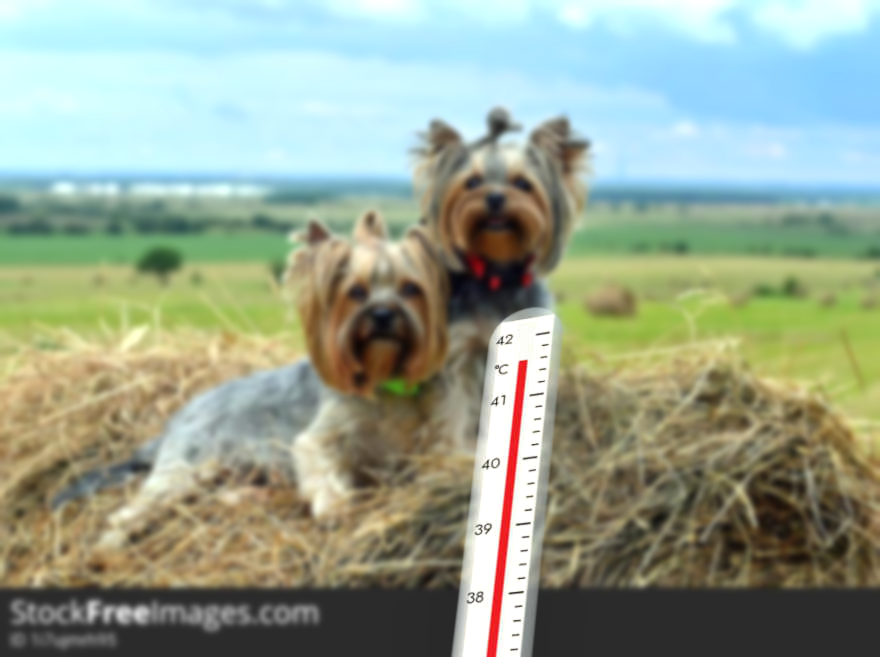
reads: 41.6
